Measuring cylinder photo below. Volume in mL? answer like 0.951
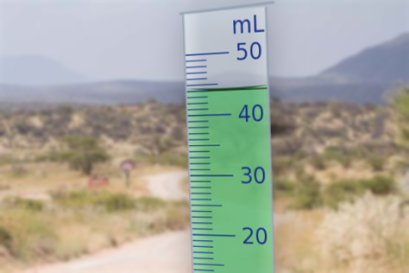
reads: 44
